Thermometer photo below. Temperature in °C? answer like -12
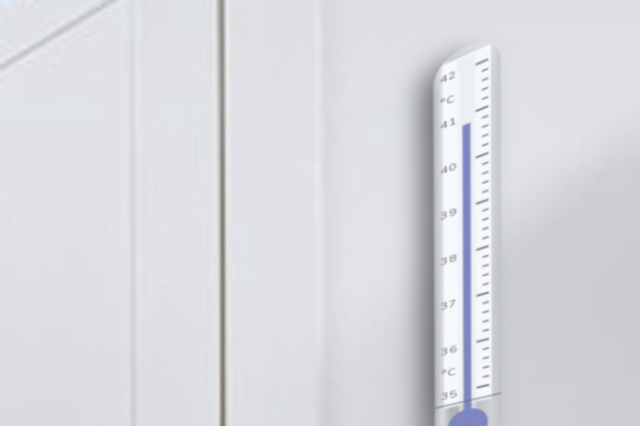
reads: 40.8
